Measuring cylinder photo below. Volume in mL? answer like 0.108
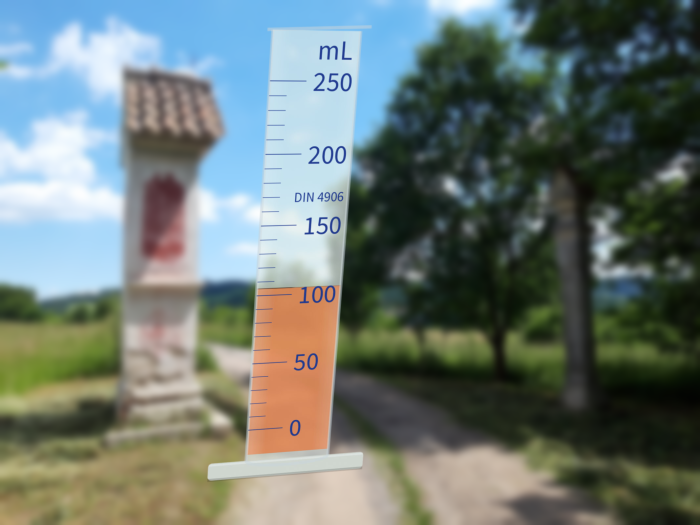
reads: 105
